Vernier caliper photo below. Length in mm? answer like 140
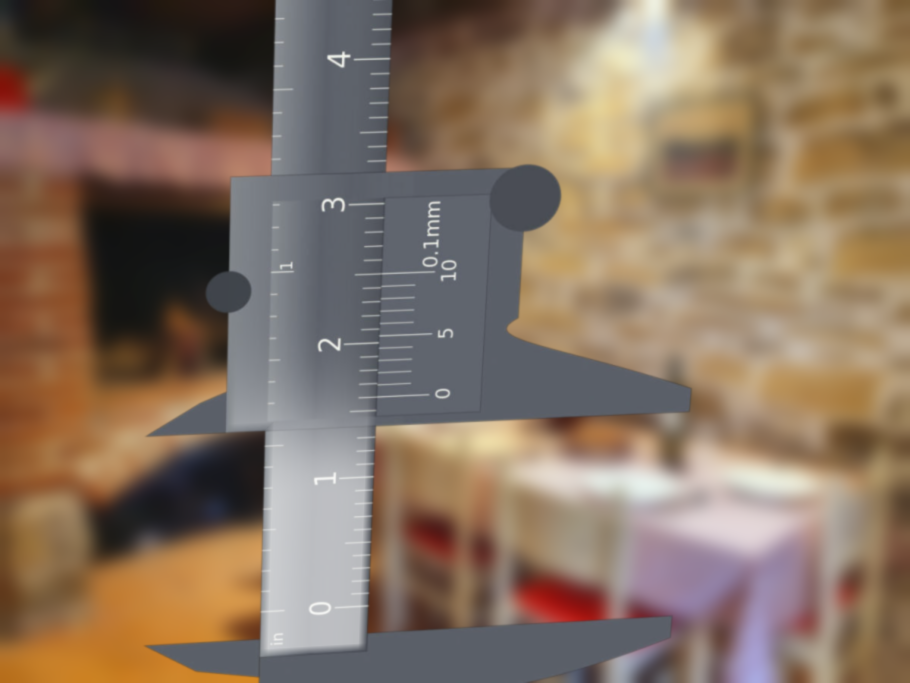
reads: 16.0
